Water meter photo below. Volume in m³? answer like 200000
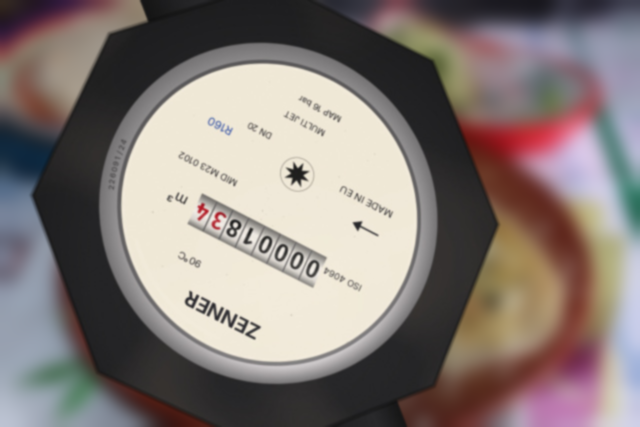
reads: 18.34
